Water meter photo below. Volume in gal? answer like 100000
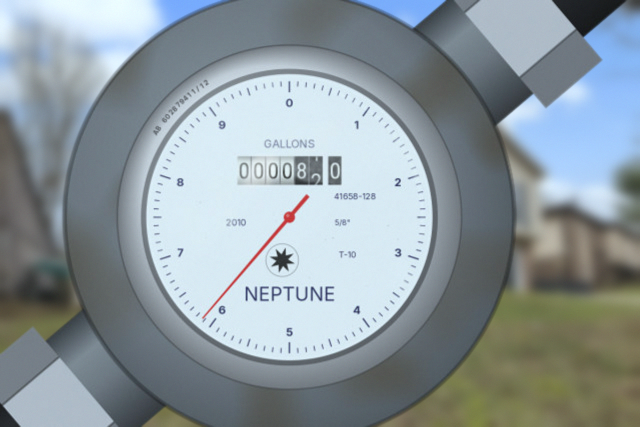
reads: 816.1
